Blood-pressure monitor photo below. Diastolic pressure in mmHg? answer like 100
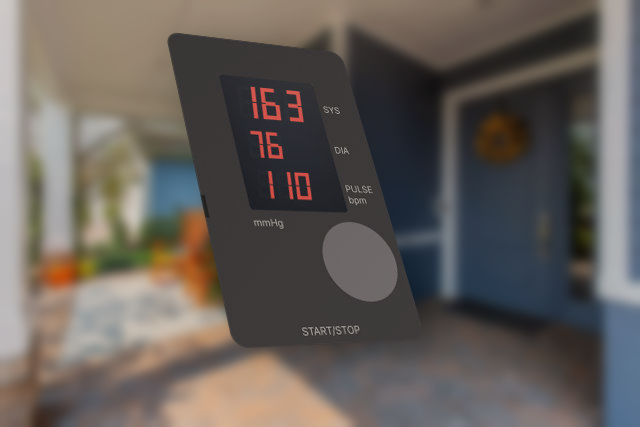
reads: 76
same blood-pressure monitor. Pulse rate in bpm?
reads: 110
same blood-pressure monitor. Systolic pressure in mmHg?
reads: 163
